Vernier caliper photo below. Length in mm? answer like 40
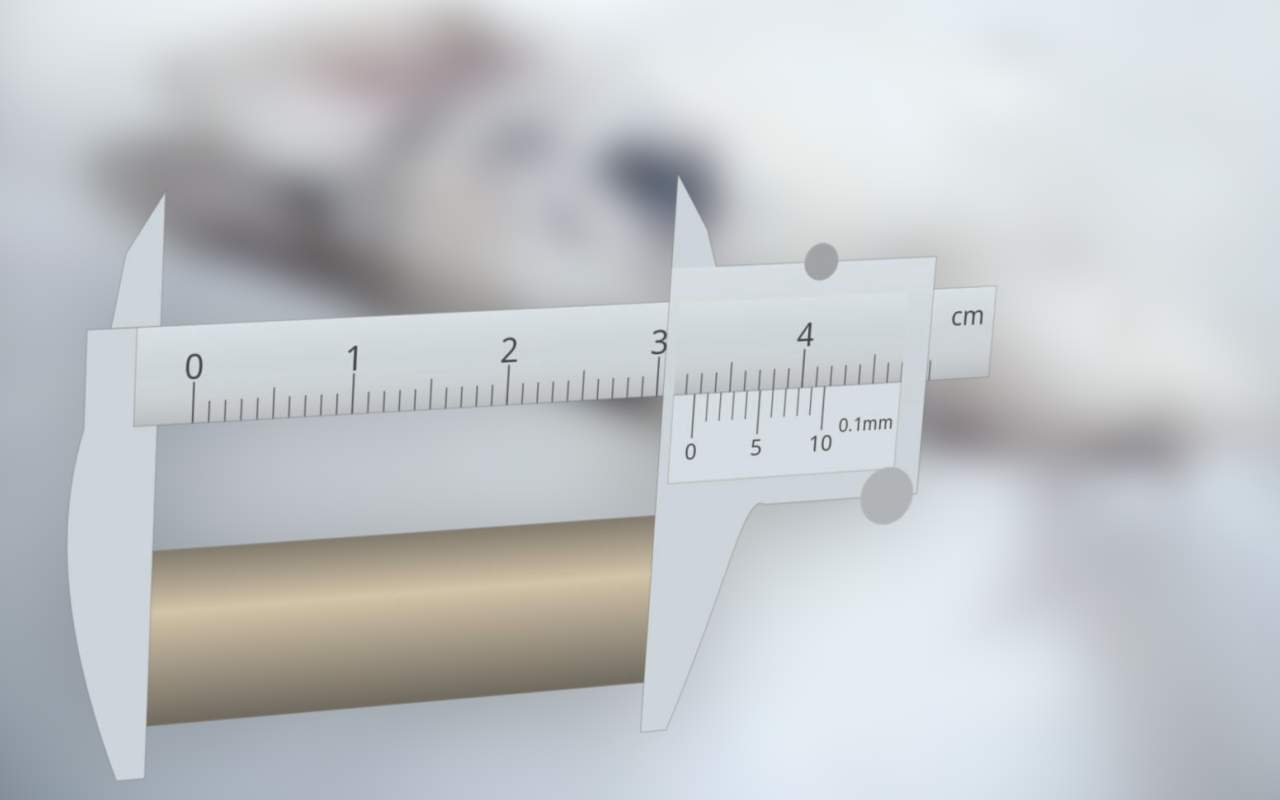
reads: 32.6
